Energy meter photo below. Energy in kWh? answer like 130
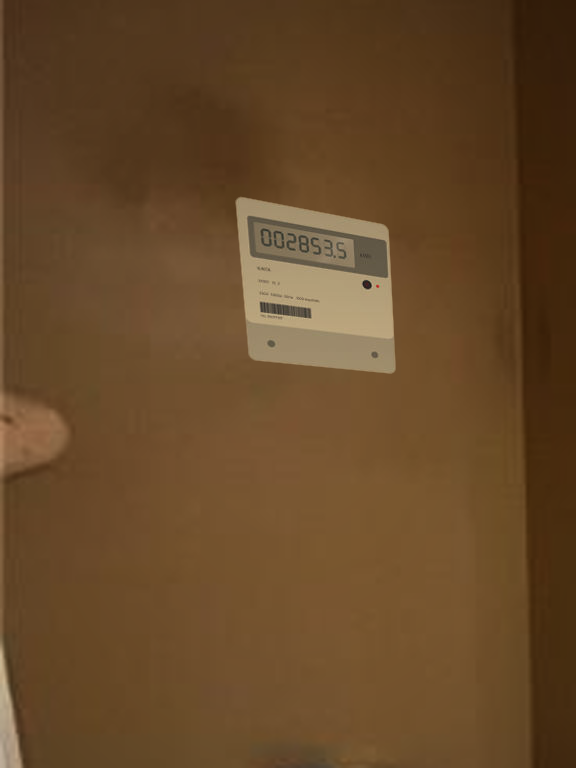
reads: 2853.5
